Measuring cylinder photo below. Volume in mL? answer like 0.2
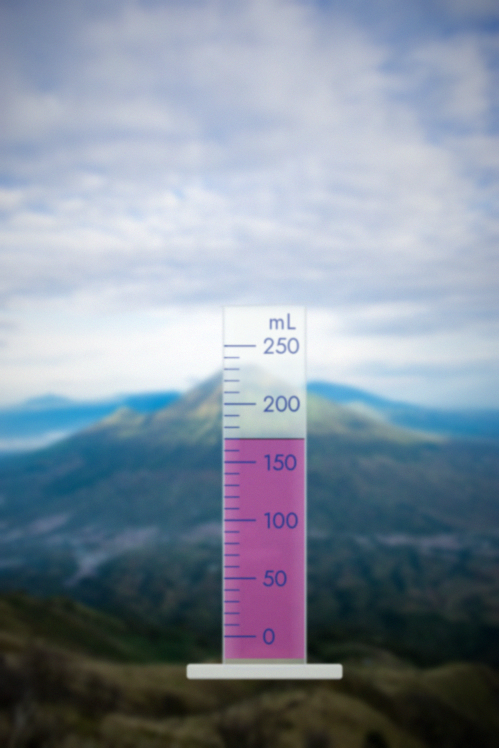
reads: 170
